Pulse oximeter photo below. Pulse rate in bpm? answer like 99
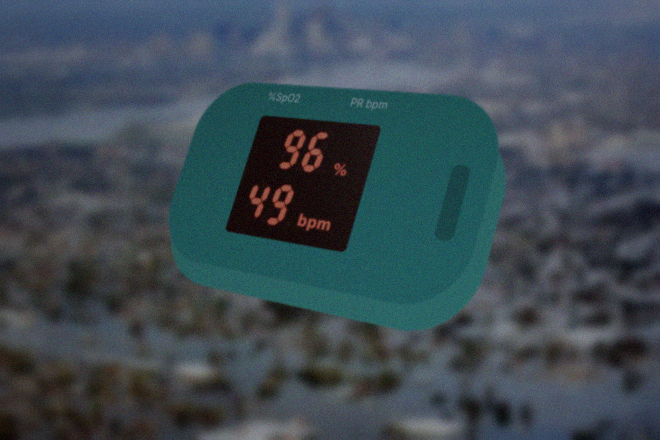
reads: 49
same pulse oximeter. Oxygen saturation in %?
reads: 96
